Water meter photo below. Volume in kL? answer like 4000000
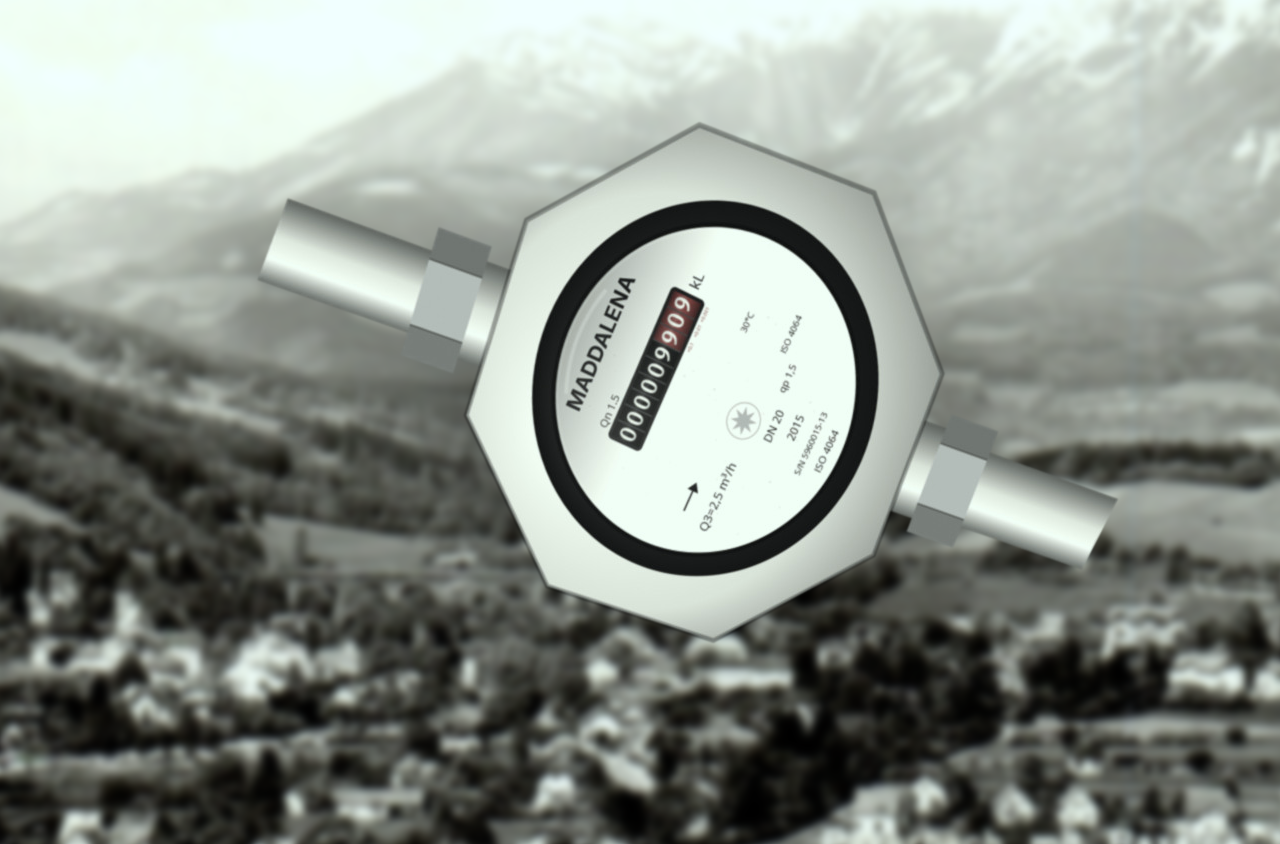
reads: 9.909
